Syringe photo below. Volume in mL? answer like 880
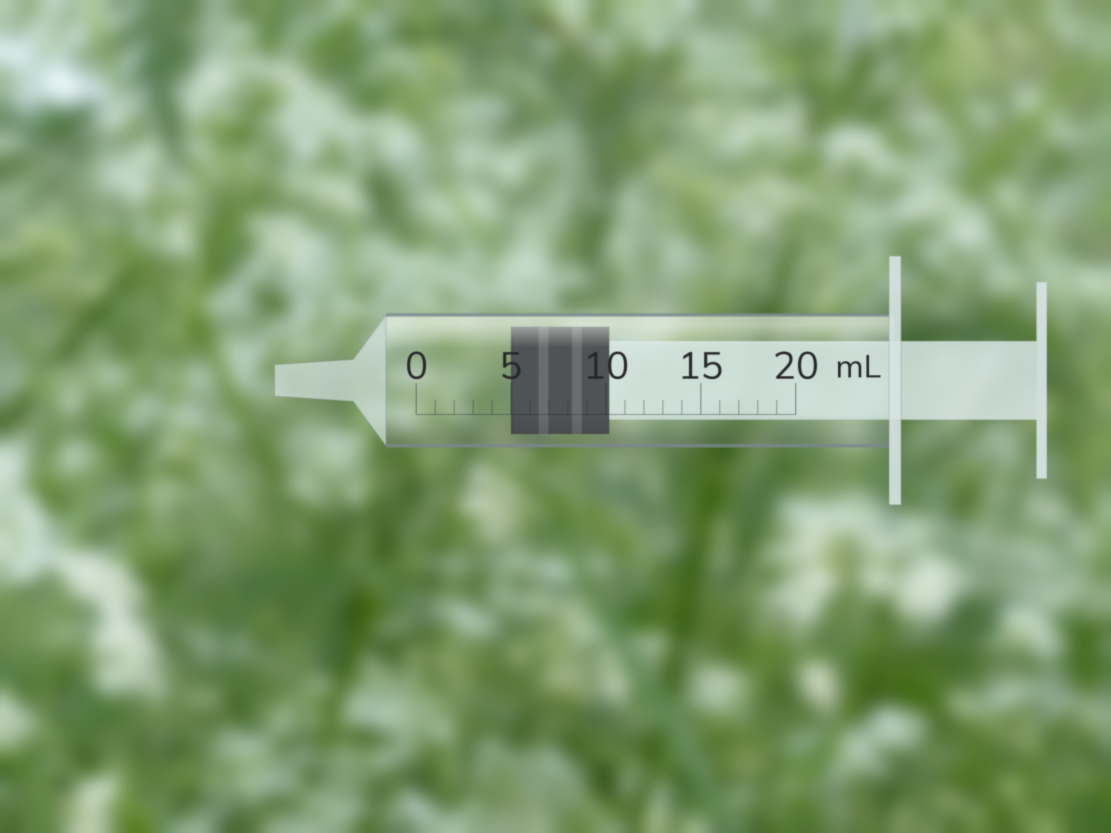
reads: 5
